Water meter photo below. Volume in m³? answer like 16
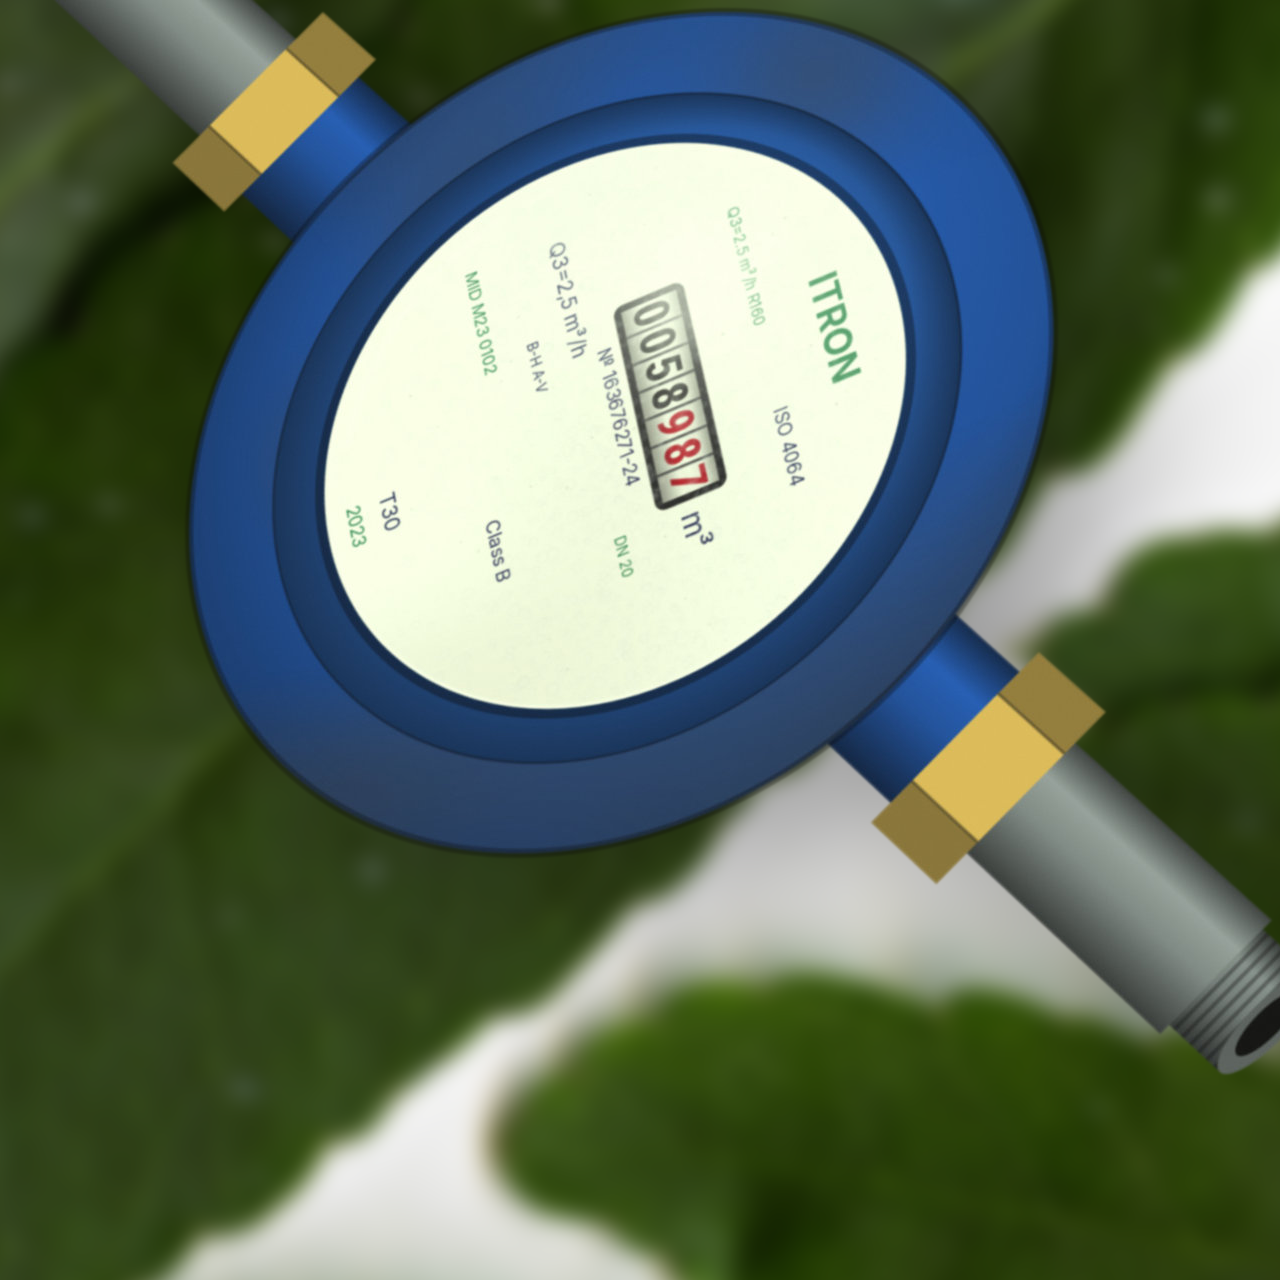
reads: 58.987
